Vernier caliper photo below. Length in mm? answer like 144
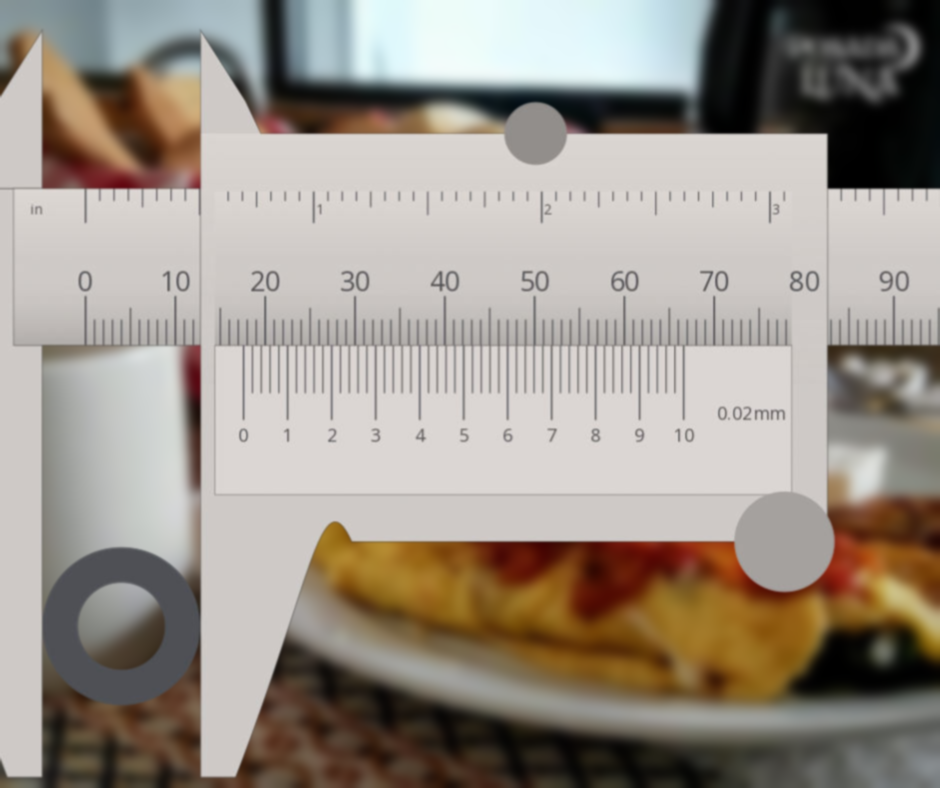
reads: 17.6
